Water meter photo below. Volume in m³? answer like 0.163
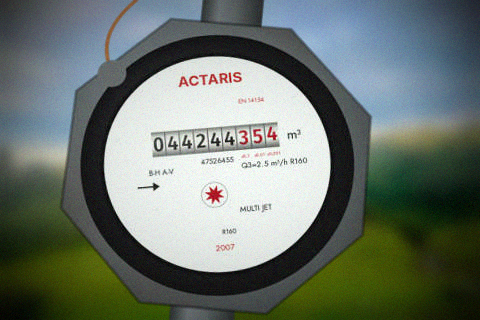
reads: 44244.354
